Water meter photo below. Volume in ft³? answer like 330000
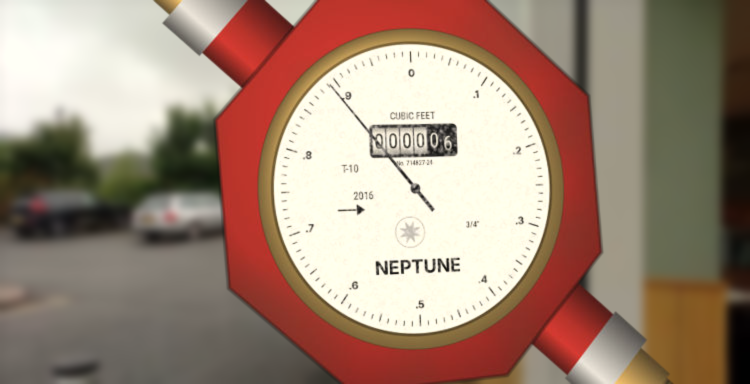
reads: 5.89
